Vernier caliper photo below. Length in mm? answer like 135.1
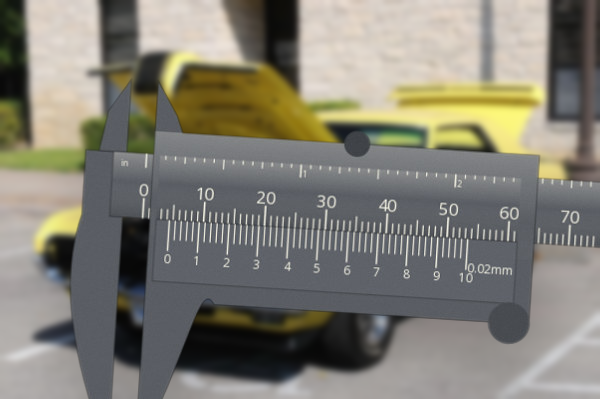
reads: 4.4
